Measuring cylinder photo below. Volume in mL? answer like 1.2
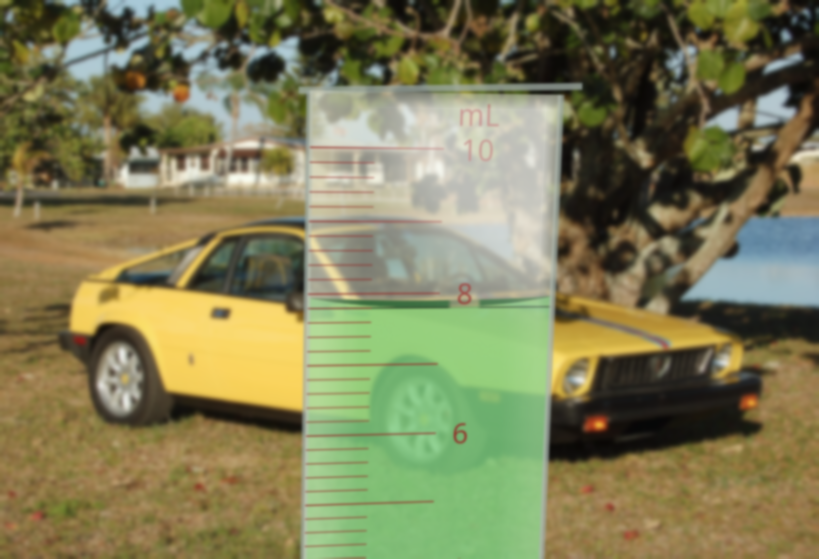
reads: 7.8
